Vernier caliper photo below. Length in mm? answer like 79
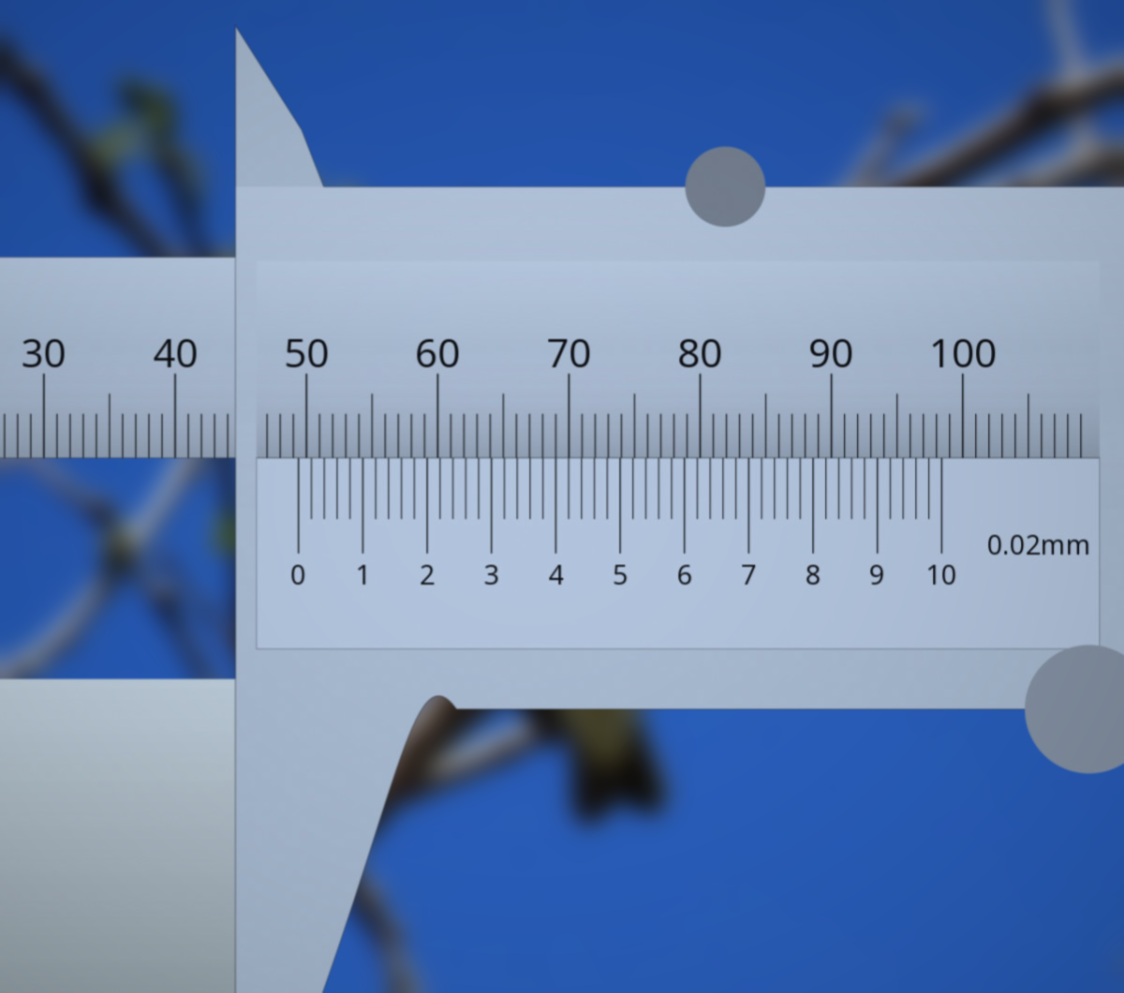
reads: 49.4
